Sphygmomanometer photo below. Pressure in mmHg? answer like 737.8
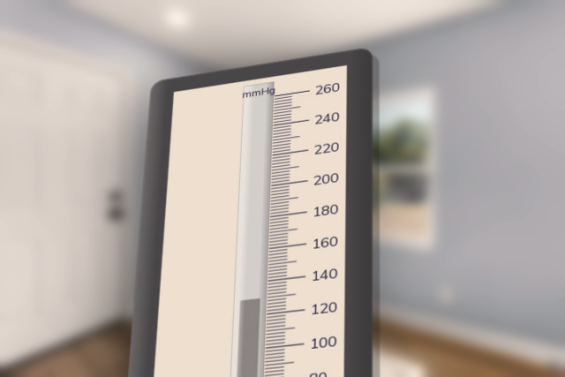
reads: 130
